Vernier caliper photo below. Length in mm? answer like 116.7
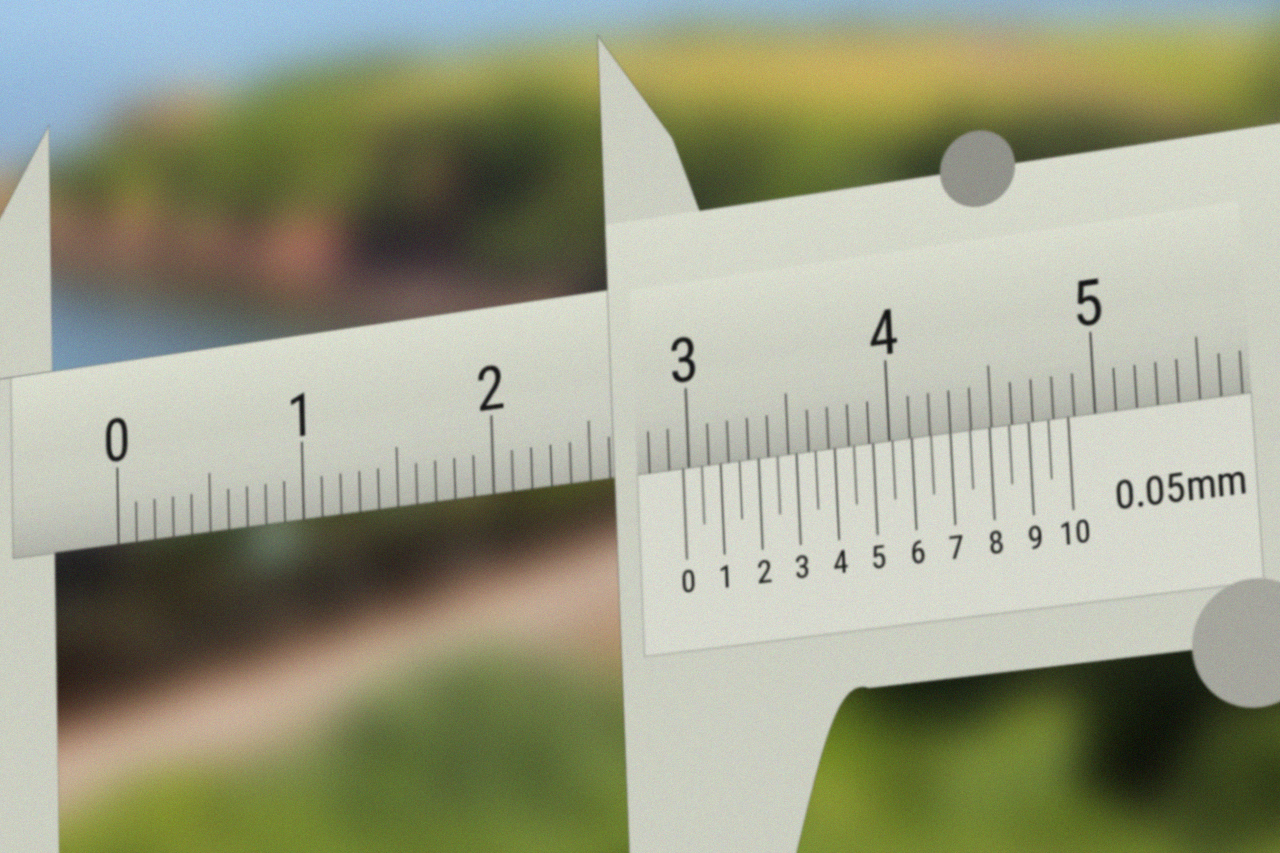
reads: 29.7
